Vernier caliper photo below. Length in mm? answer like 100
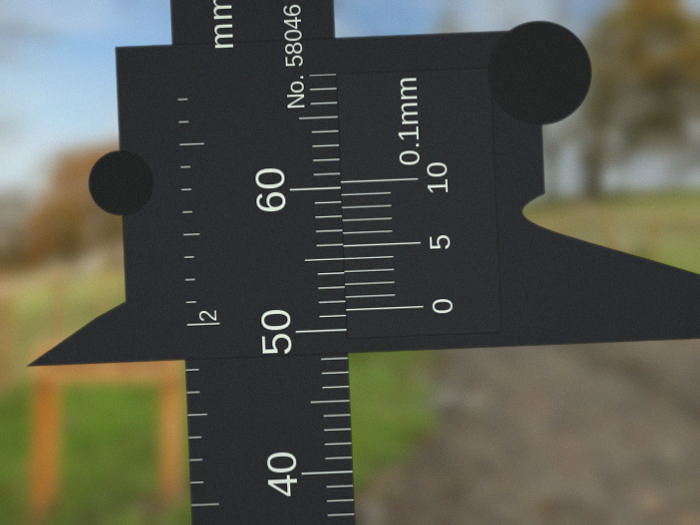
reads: 51.4
